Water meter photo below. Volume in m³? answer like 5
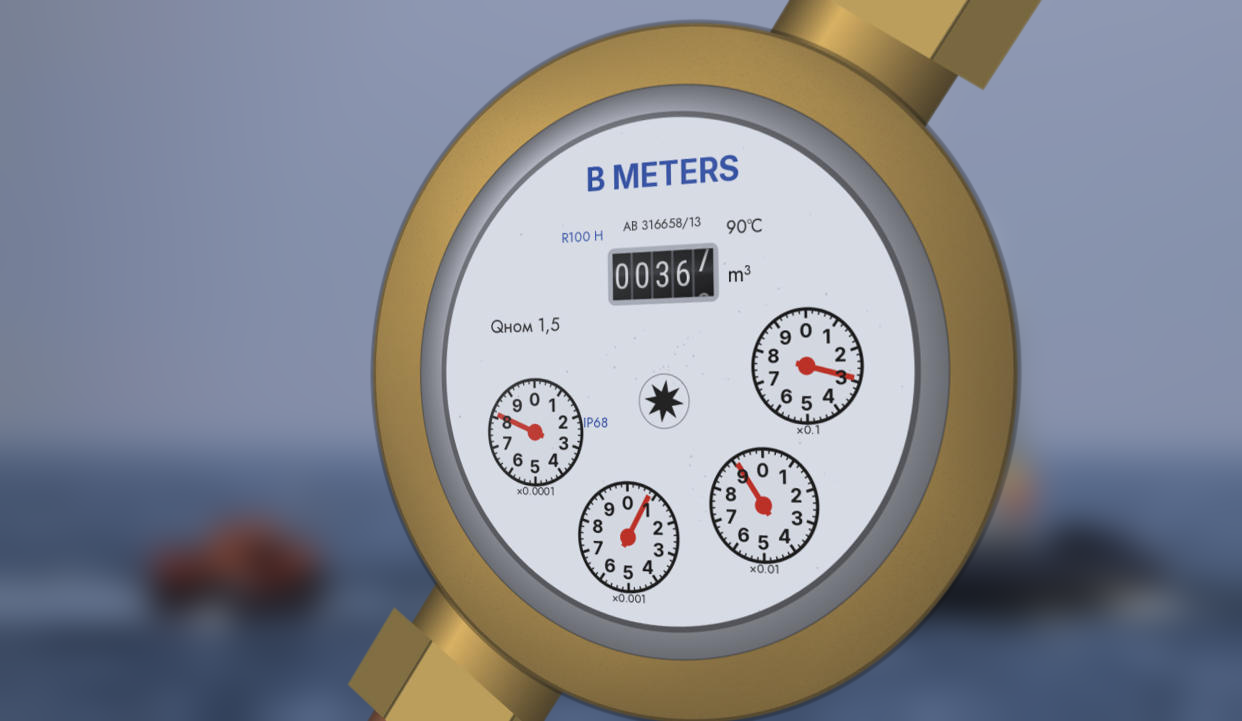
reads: 367.2908
